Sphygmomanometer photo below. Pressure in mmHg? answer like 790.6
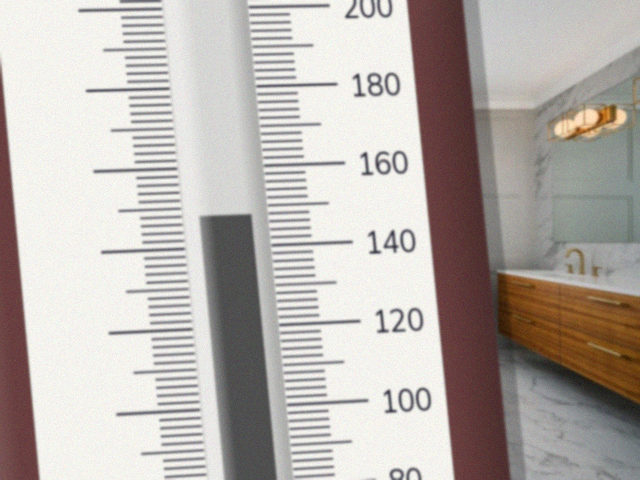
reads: 148
